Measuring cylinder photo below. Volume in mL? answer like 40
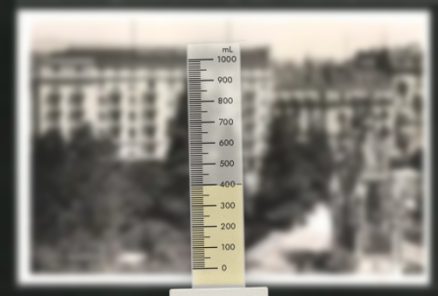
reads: 400
